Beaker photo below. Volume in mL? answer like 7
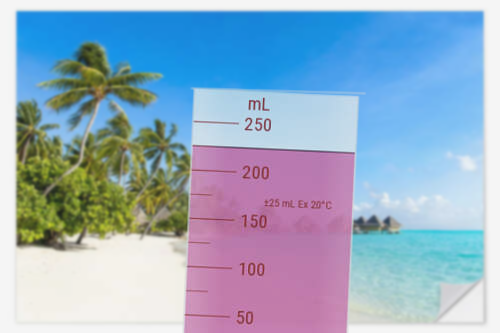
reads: 225
